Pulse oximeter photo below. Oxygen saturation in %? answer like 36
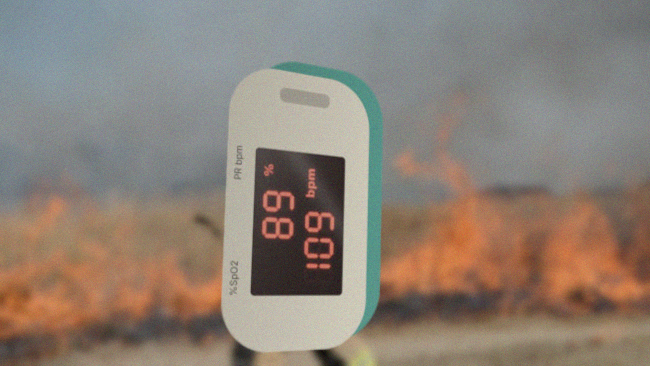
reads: 89
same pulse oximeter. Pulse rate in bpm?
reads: 109
